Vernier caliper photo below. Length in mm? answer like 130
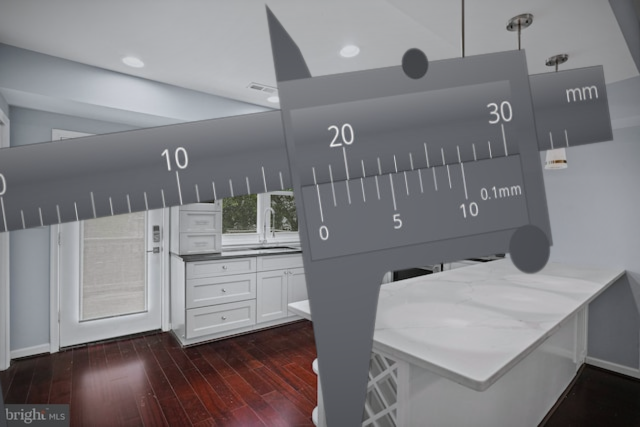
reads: 18.1
